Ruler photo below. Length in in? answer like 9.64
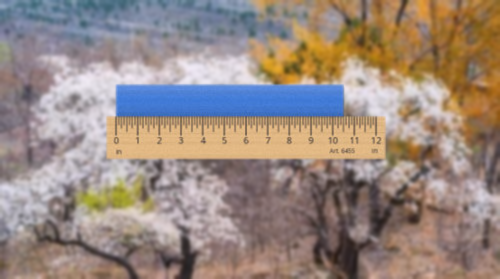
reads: 10.5
